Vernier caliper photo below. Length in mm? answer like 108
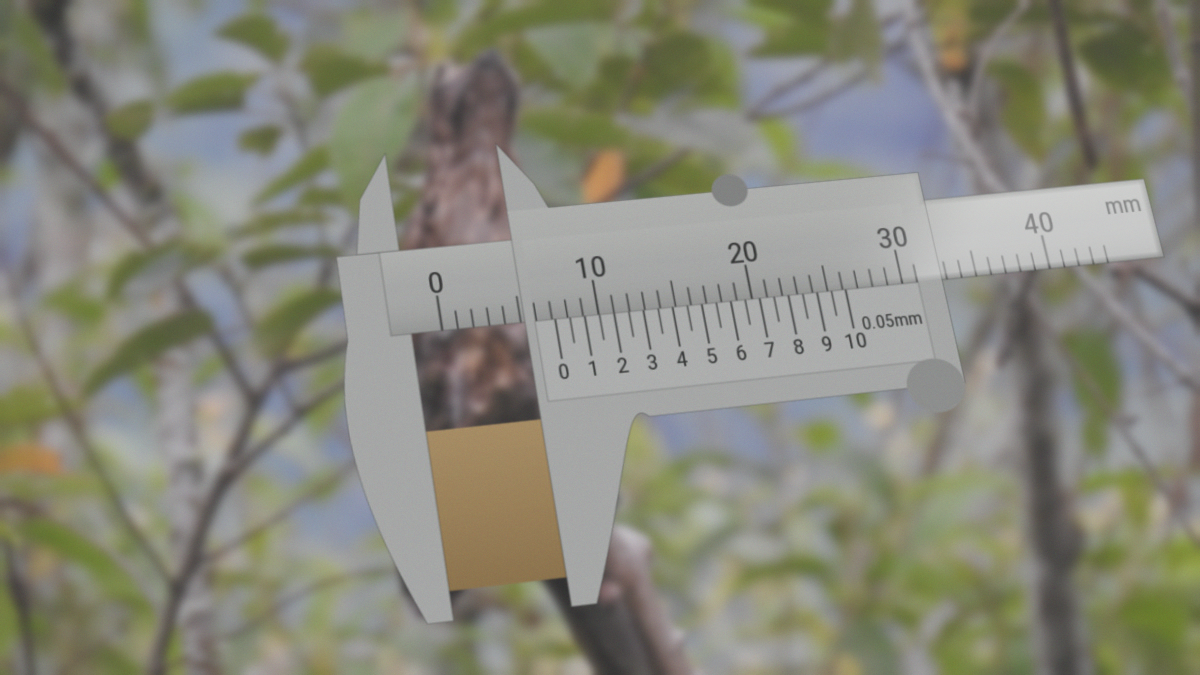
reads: 7.2
